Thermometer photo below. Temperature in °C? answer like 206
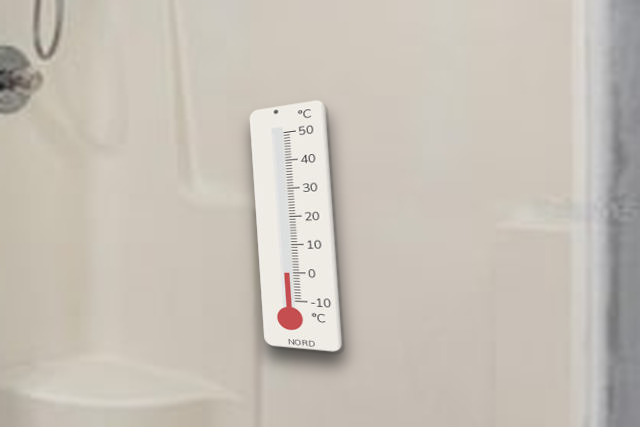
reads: 0
